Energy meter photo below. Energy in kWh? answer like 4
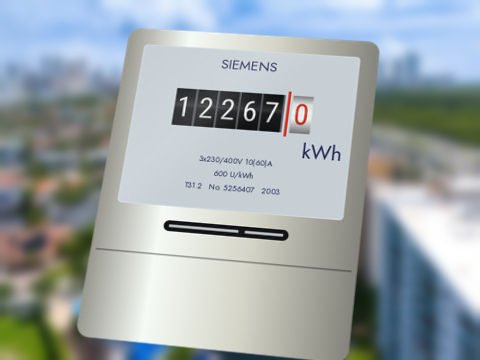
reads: 12267.0
